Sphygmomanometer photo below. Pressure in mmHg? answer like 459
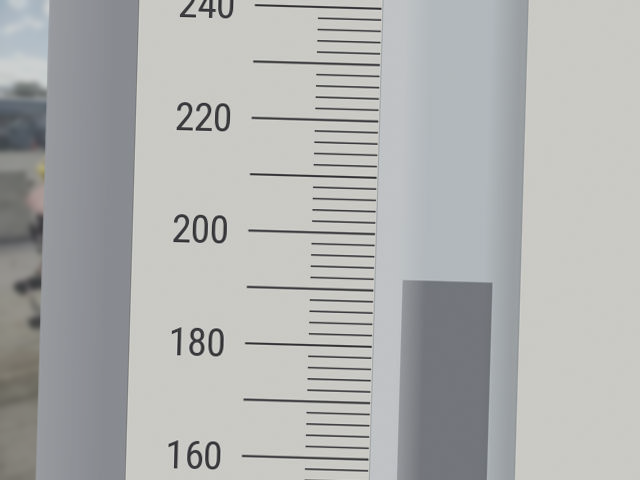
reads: 192
